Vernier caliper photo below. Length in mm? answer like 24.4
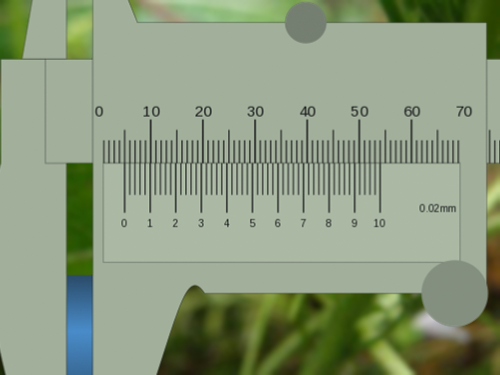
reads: 5.0
